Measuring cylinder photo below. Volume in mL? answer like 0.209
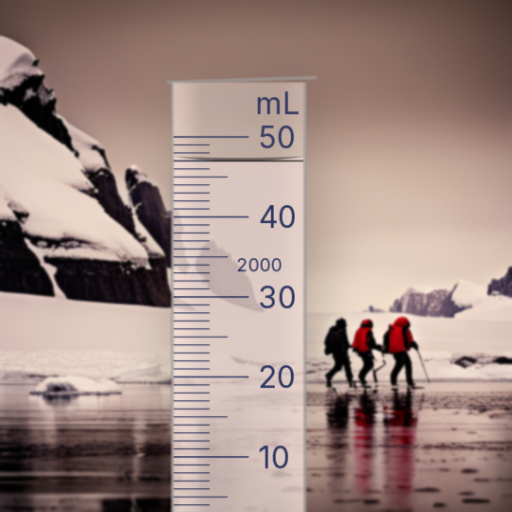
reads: 47
